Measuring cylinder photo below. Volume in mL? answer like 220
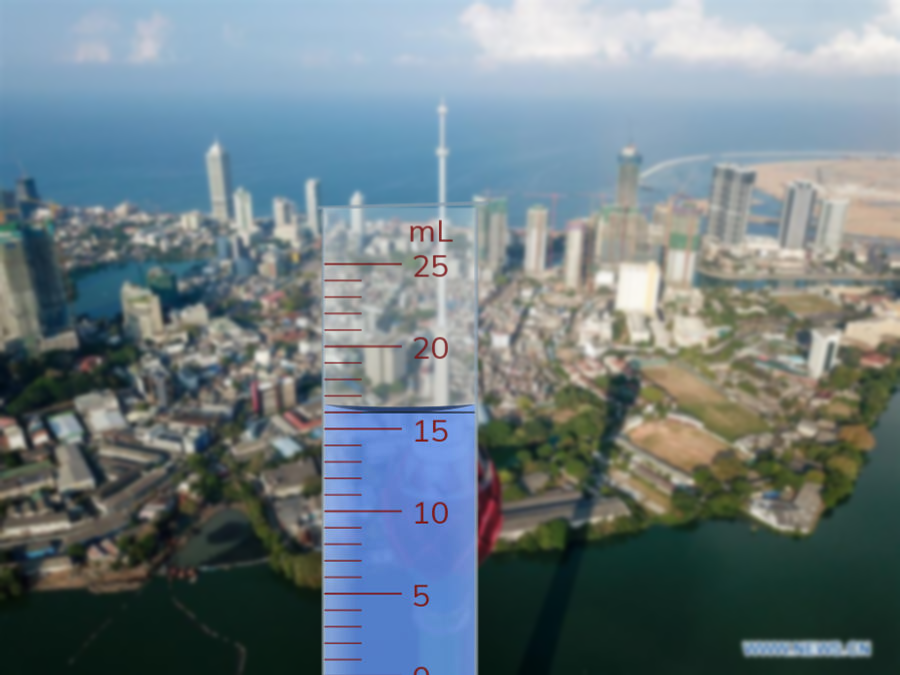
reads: 16
